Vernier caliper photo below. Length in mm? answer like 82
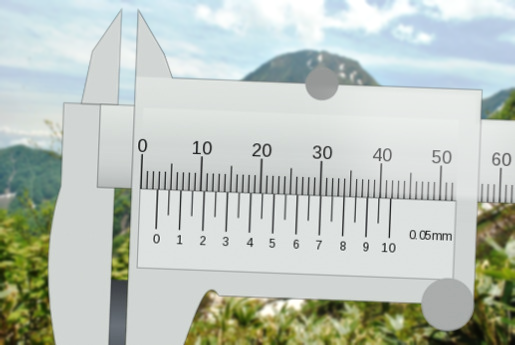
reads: 2.8
